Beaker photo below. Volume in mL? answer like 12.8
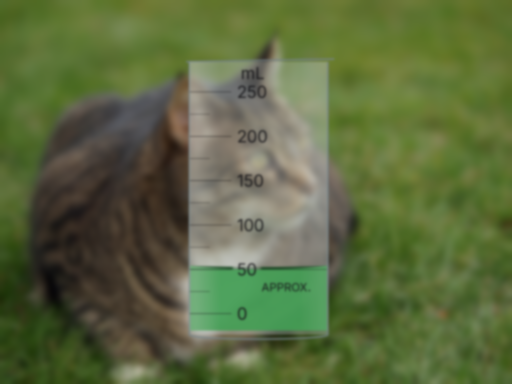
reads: 50
